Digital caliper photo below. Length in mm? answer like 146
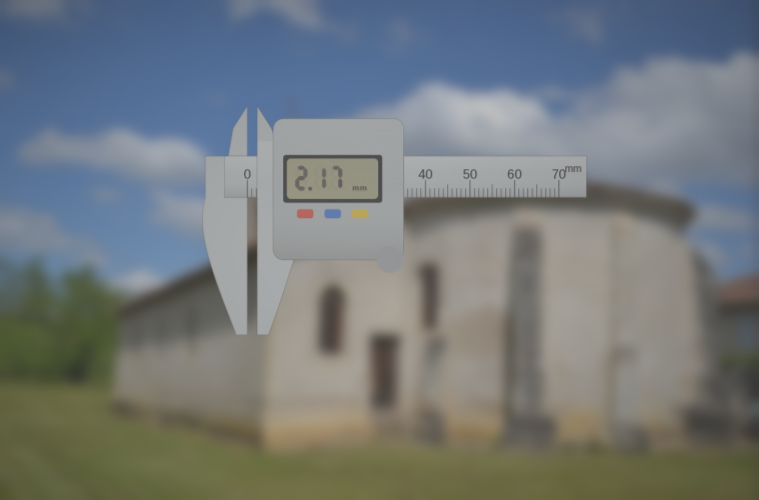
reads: 2.17
